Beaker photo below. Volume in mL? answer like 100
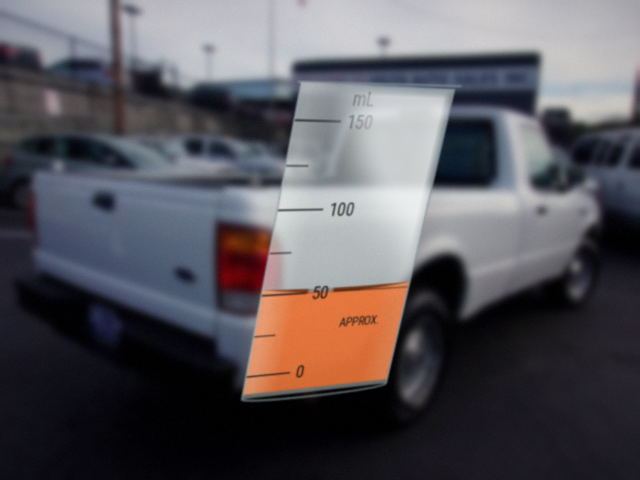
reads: 50
